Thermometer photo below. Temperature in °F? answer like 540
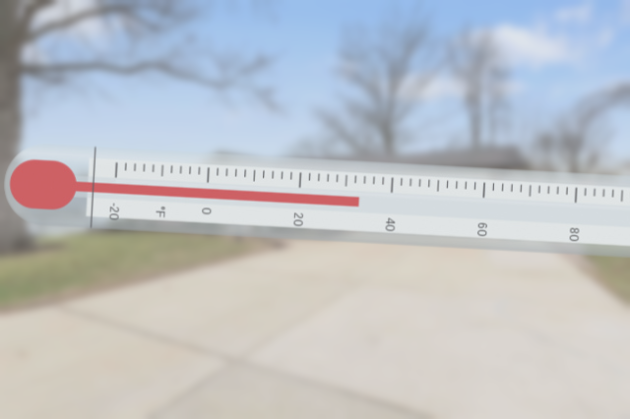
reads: 33
